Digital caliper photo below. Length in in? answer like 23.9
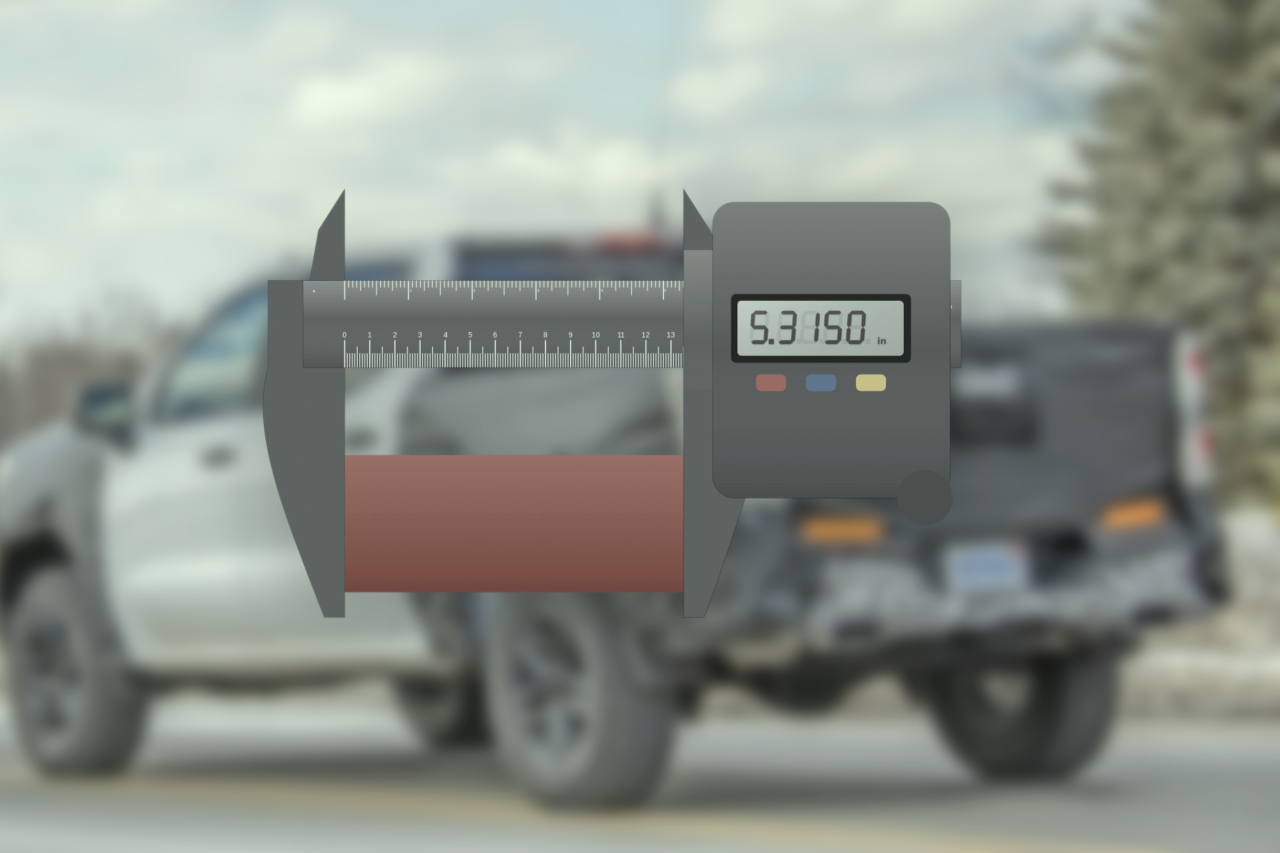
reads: 5.3150
